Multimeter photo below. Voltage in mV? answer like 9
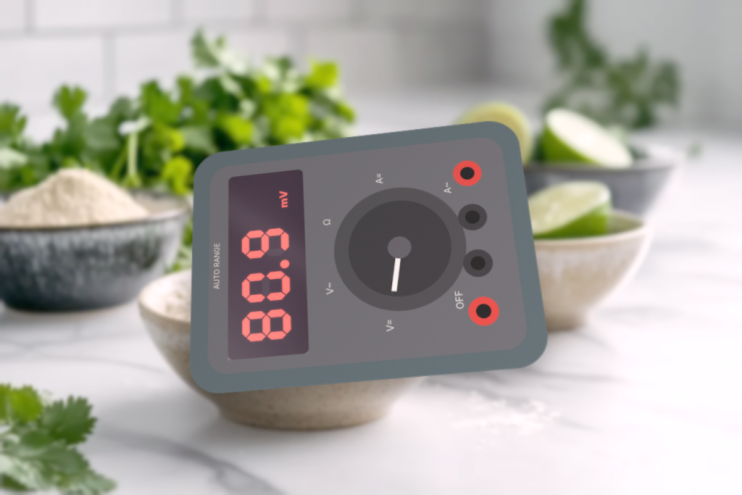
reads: 80.9
